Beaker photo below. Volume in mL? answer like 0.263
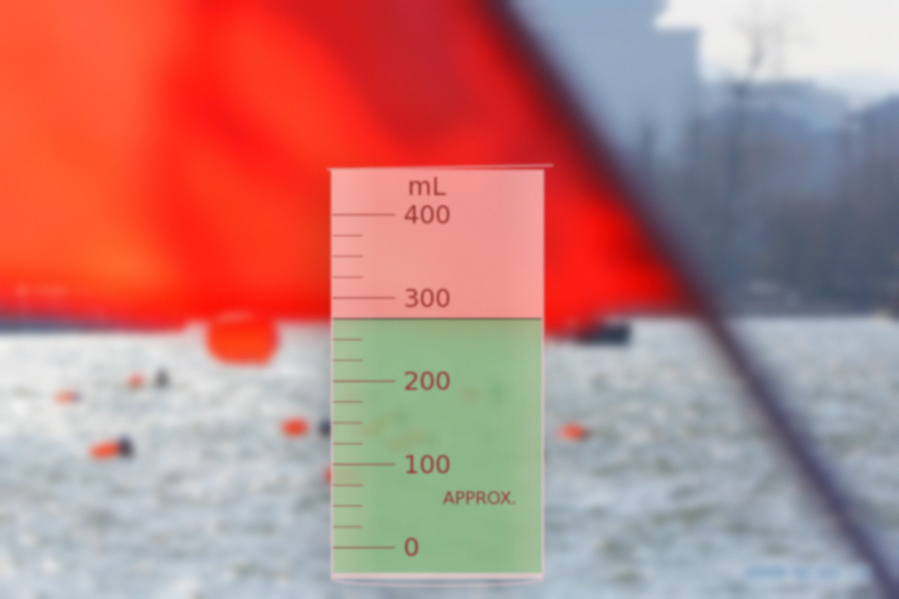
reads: 275
